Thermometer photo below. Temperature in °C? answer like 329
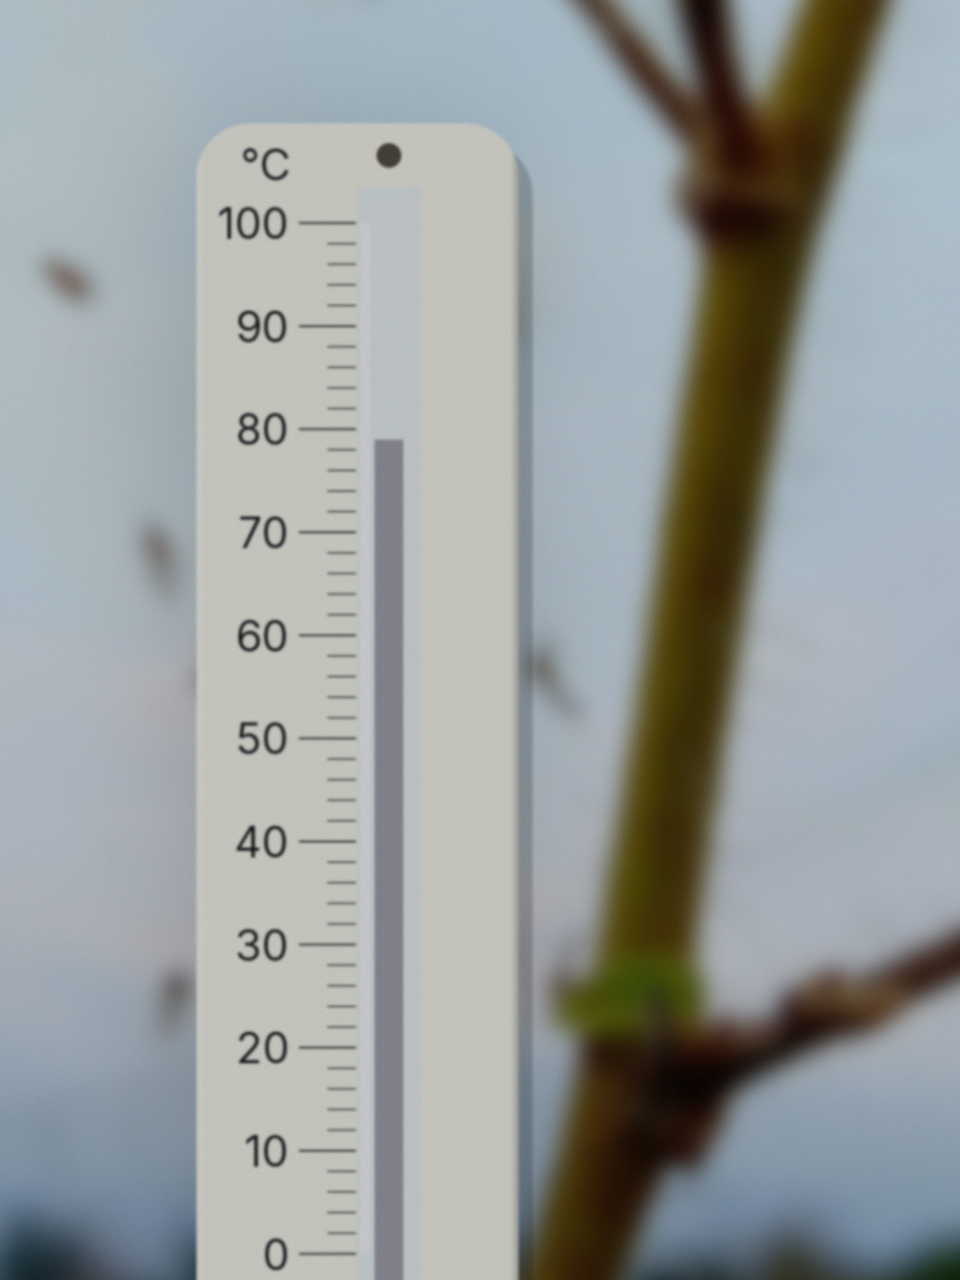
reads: 79
